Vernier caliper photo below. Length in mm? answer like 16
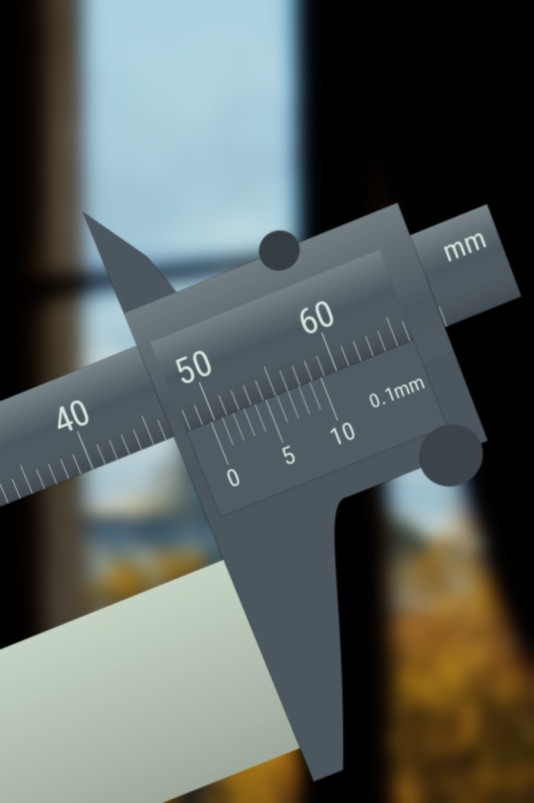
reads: 49.7
